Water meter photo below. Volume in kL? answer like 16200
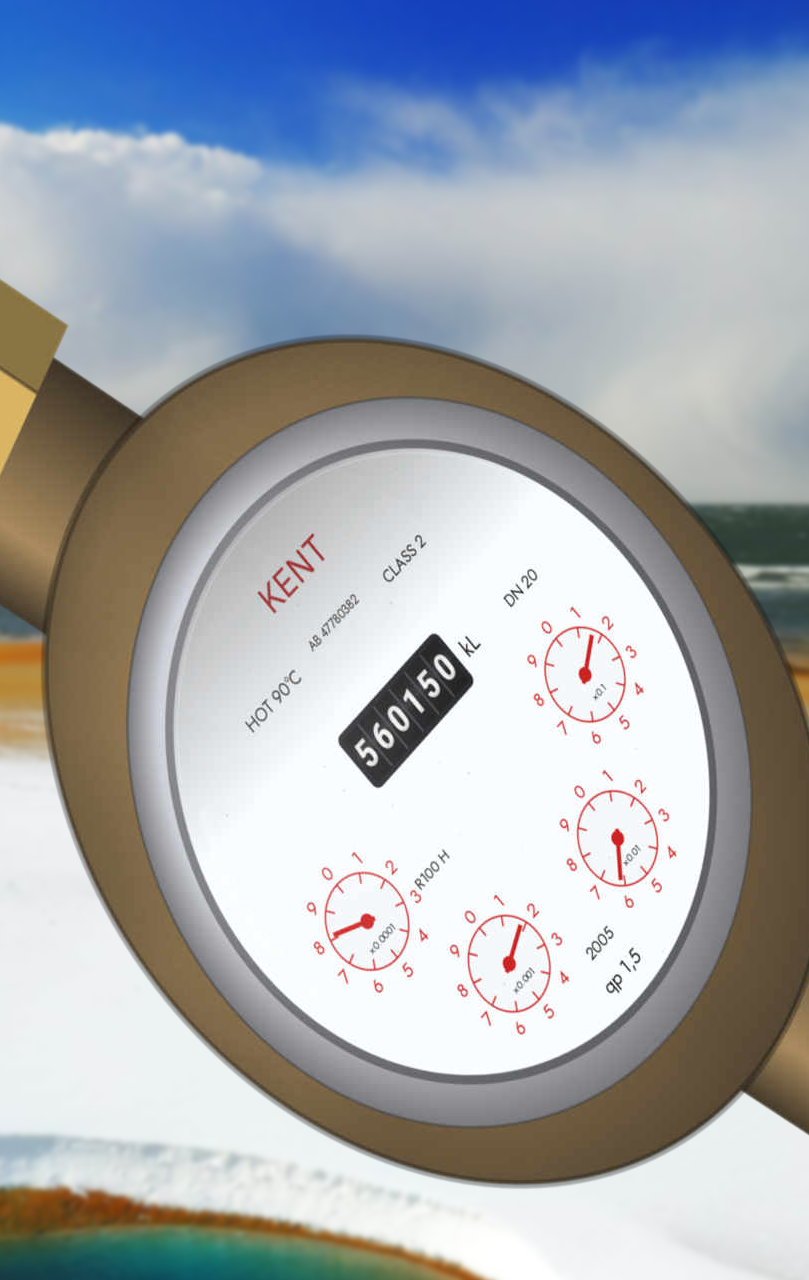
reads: 560150.1618
